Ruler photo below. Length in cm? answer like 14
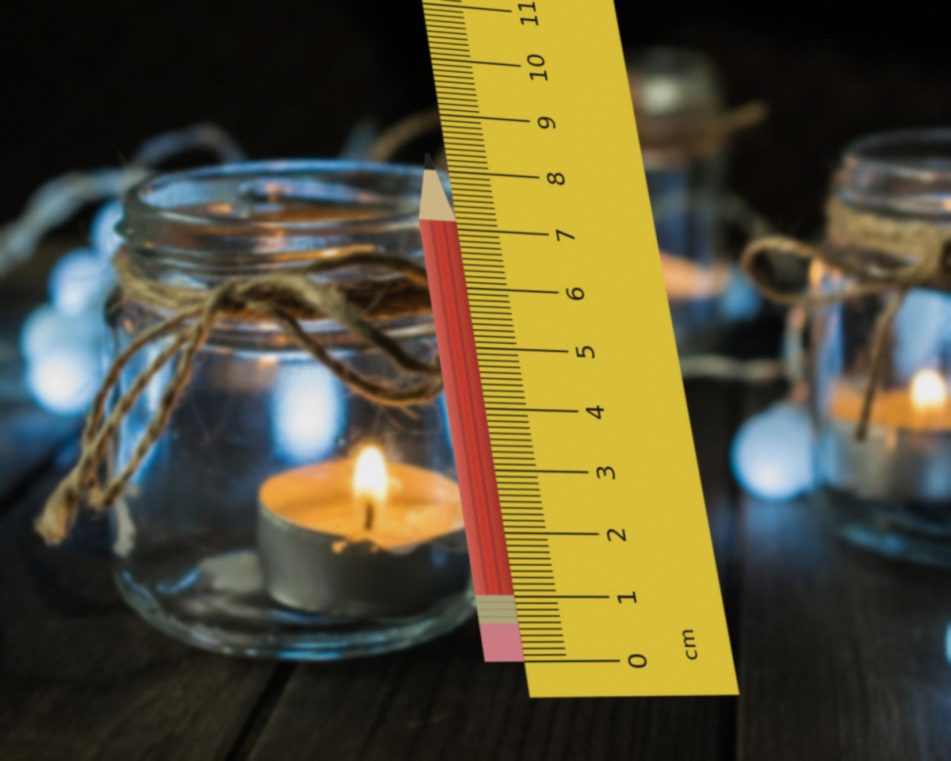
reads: 8.3
